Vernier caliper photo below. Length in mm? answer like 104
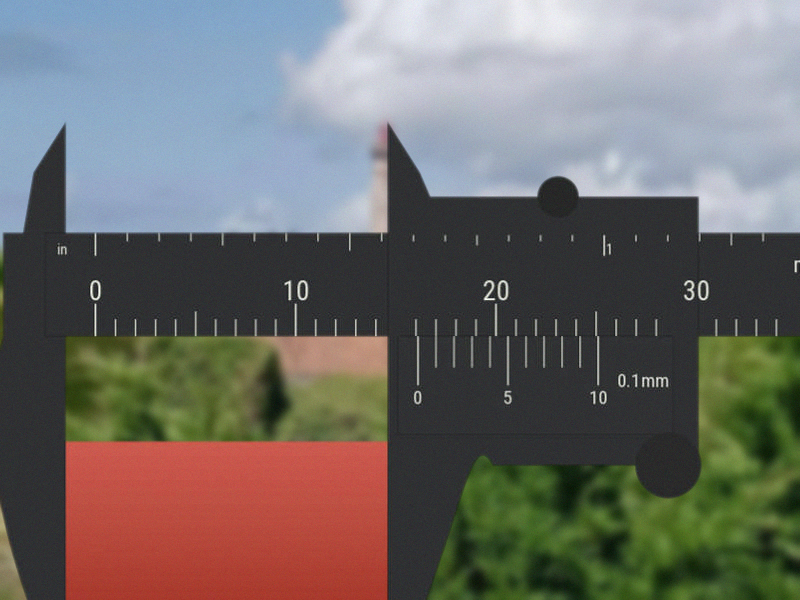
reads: 16.1
